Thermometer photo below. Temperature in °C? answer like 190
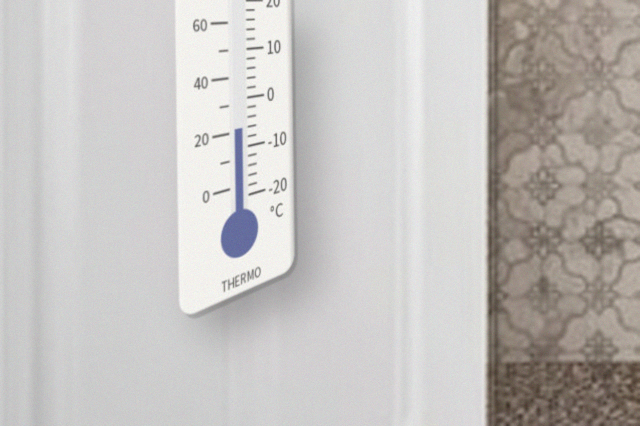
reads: -6
